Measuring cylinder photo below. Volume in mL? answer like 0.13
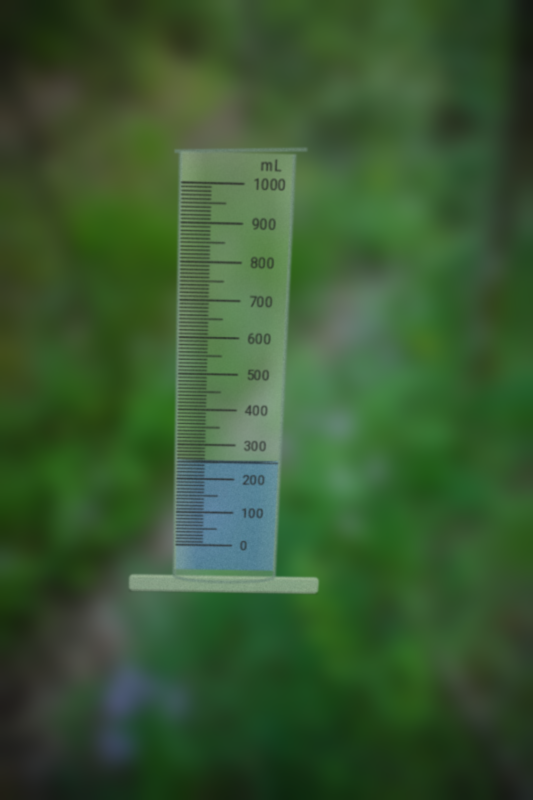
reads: 250
